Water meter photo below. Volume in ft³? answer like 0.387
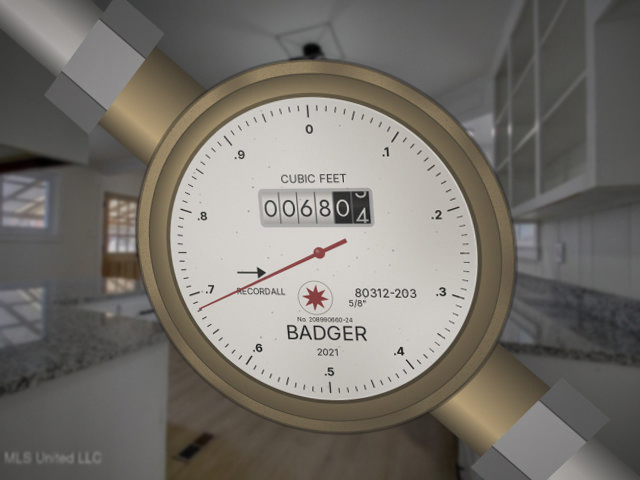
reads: 6803.68
